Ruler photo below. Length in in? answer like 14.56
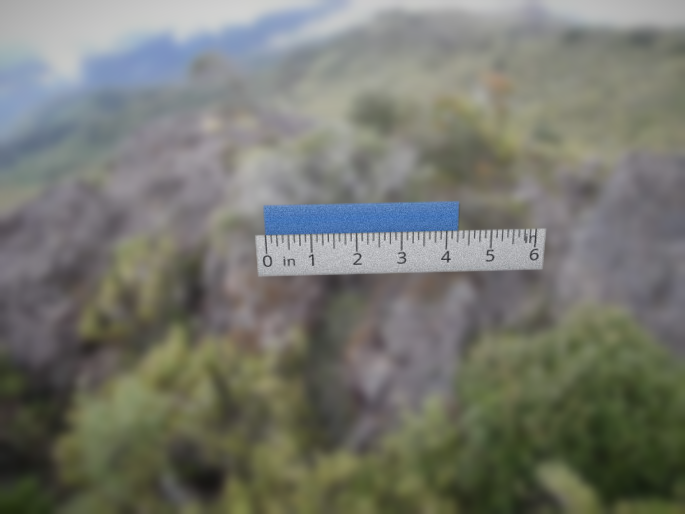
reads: 4.25
